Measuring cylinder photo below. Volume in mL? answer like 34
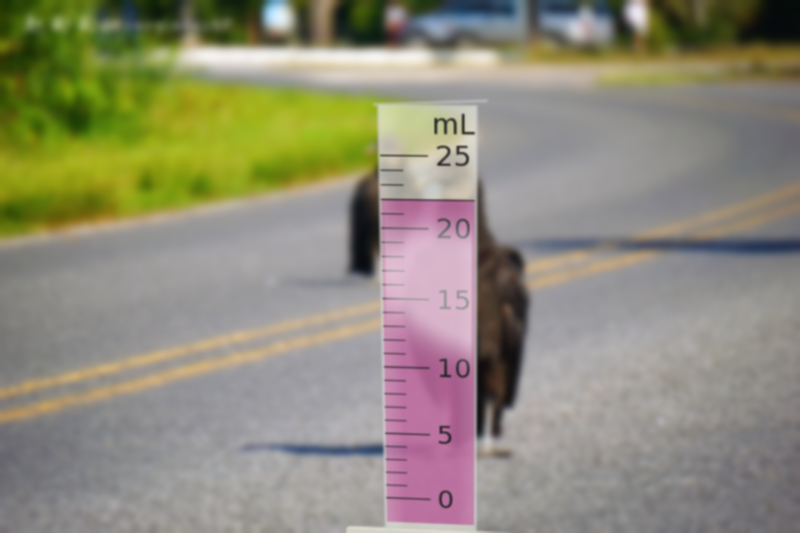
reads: 22
